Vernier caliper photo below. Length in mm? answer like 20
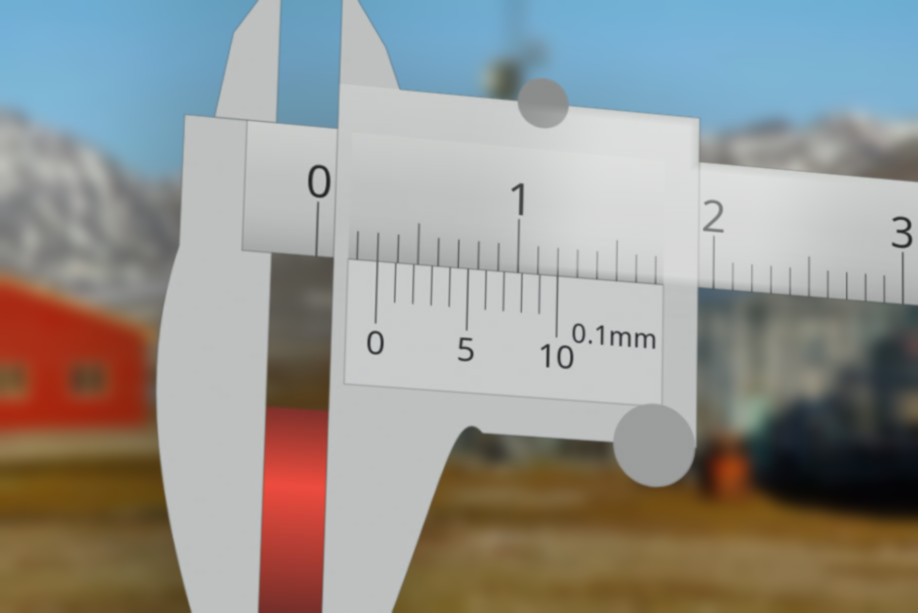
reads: 3.0
